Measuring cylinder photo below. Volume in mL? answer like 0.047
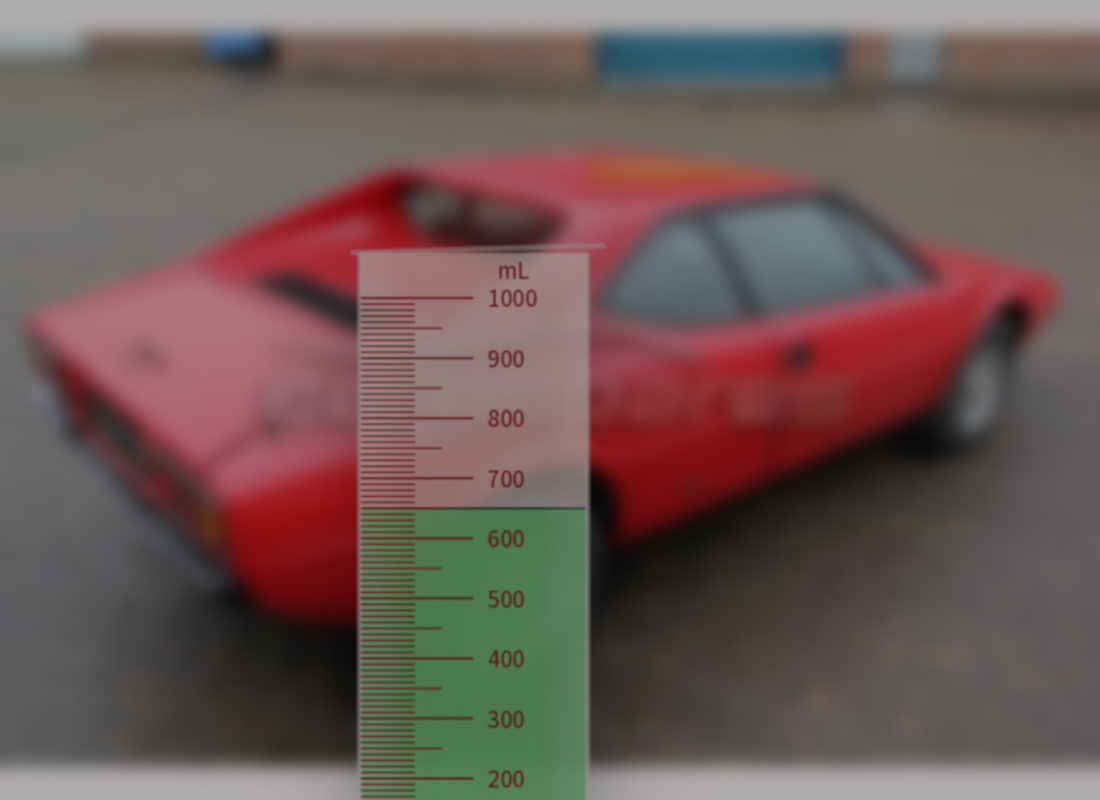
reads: 650
